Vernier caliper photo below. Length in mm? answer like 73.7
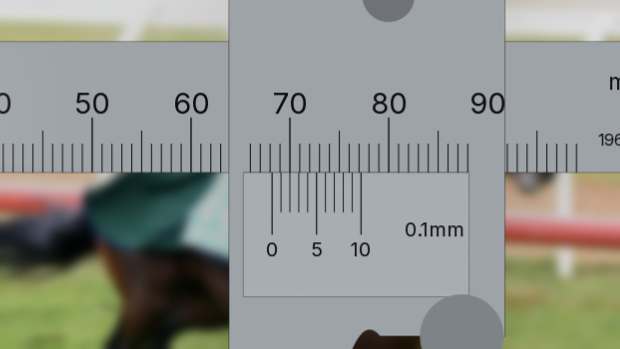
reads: 68.2
